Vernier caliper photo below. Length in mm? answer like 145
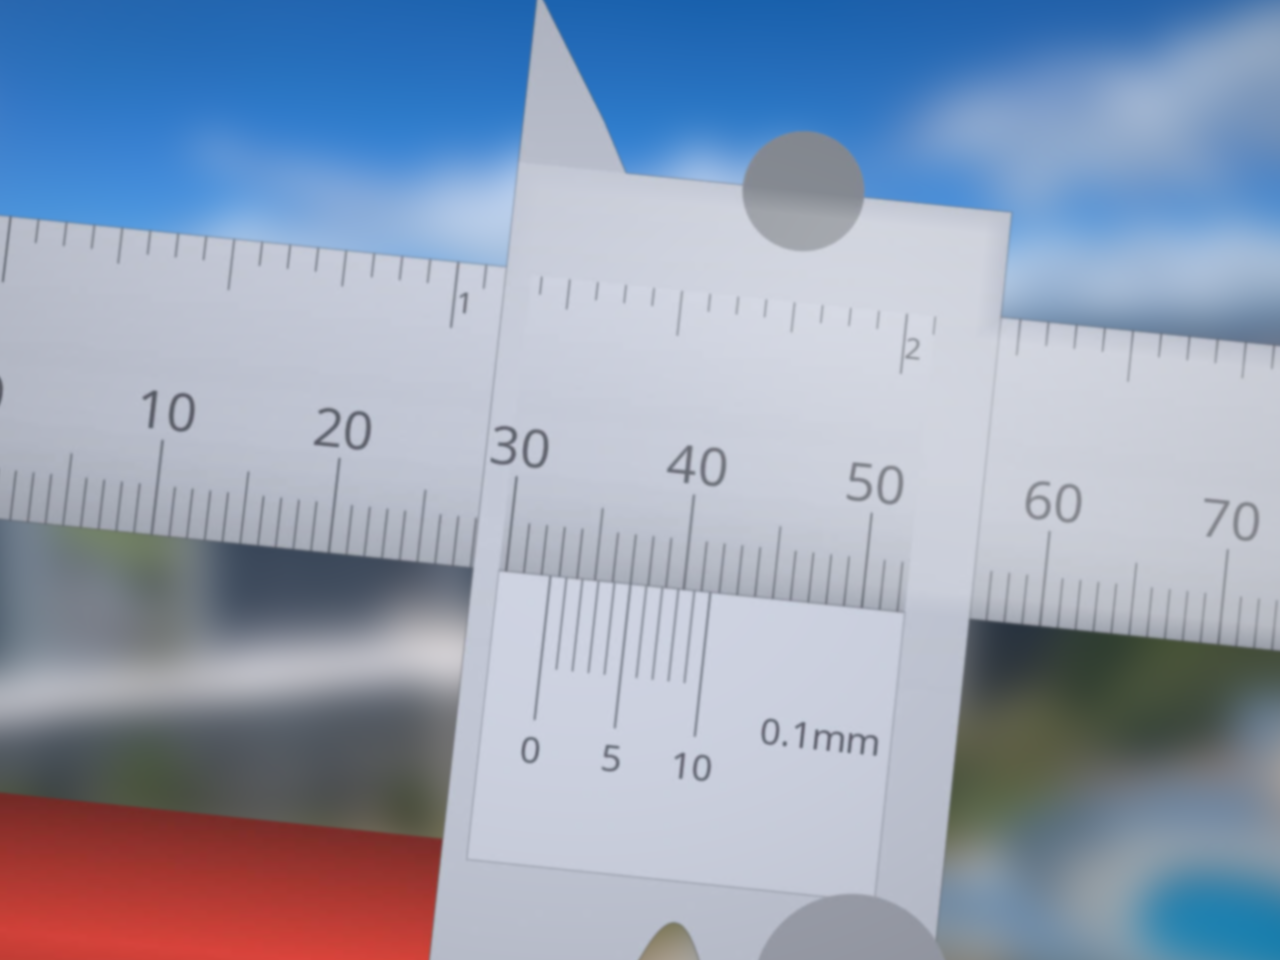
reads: 32.5
